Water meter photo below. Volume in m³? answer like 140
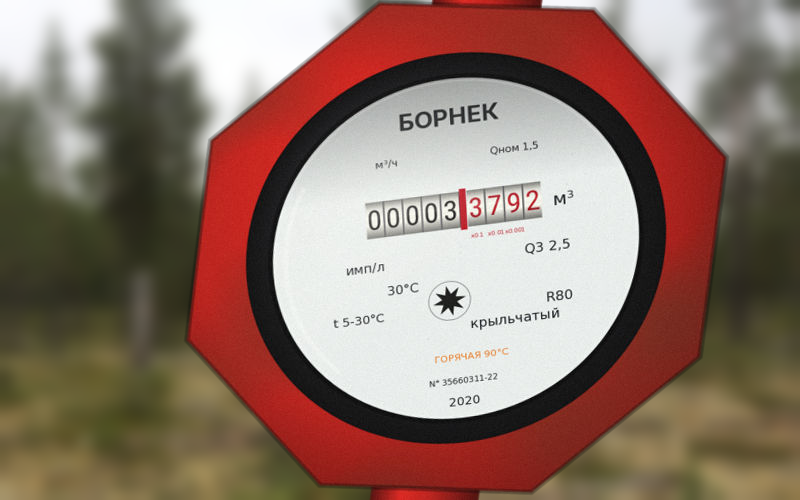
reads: 3.3792
